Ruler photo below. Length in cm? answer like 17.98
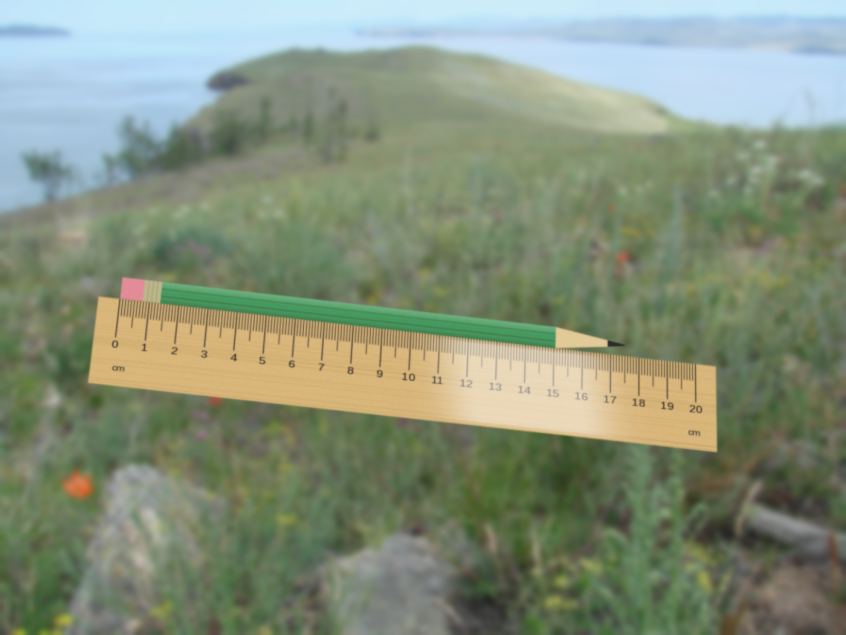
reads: 17.5
